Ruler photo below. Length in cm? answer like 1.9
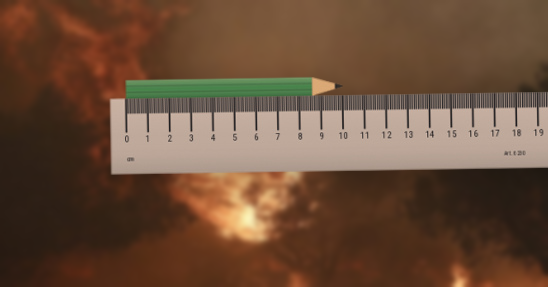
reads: 10
